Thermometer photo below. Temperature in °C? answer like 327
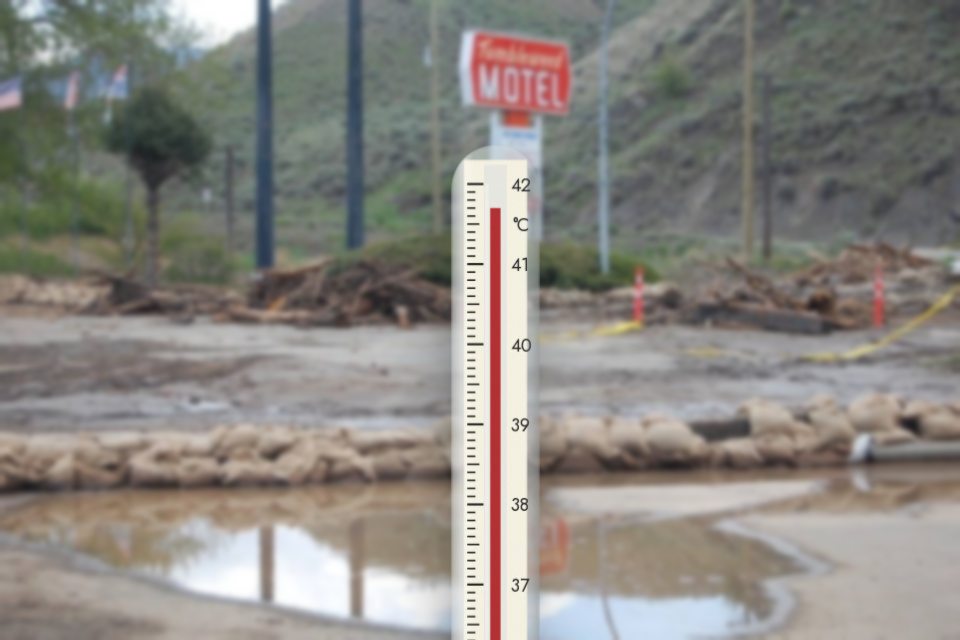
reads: 41.7
